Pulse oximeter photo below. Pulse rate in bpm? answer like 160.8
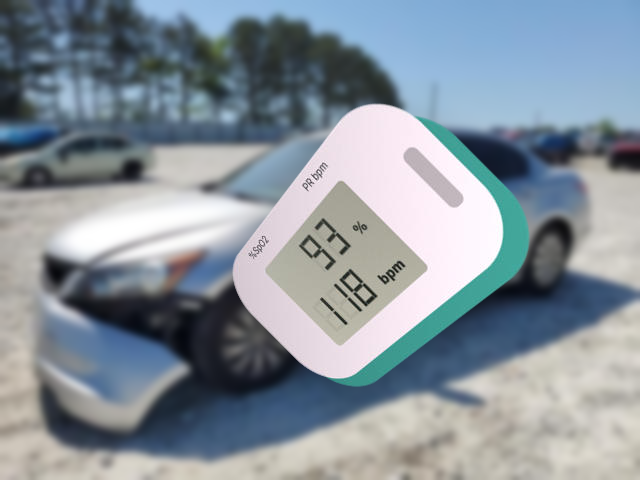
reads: 118
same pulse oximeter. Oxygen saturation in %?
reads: 93
